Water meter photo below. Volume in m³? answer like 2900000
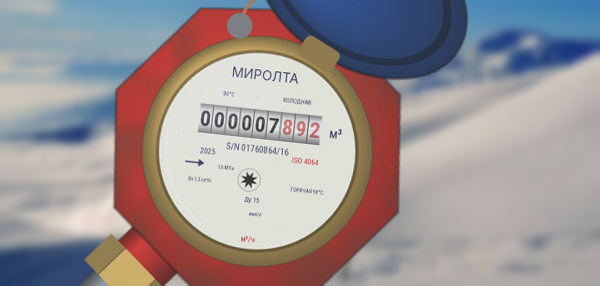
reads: 7.892
